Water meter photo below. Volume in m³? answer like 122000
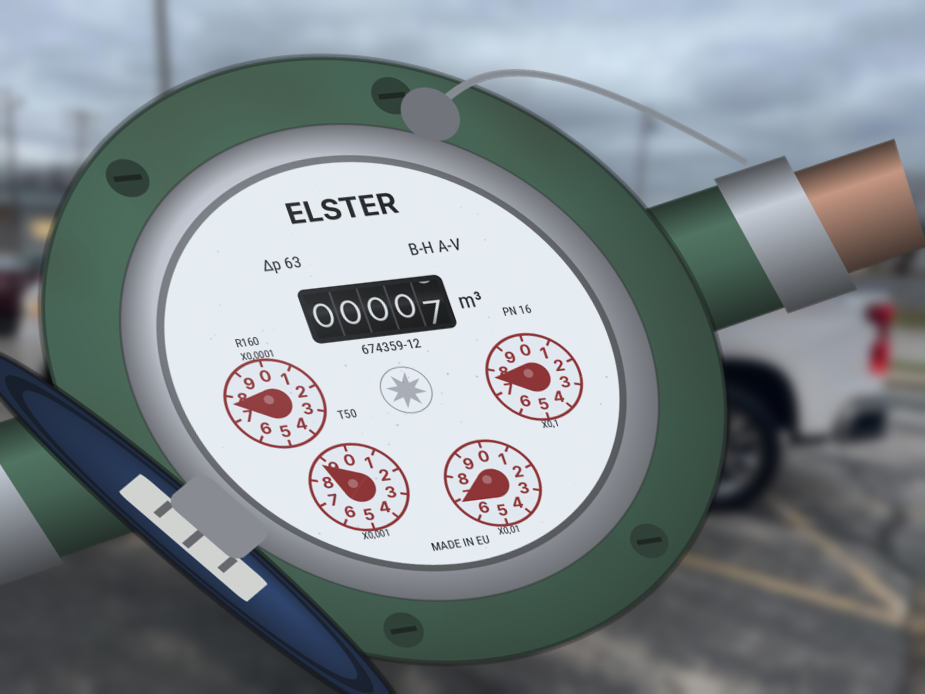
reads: 6.7687
